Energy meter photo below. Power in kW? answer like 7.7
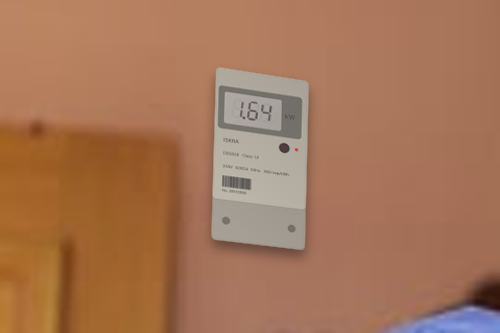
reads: 1.64
